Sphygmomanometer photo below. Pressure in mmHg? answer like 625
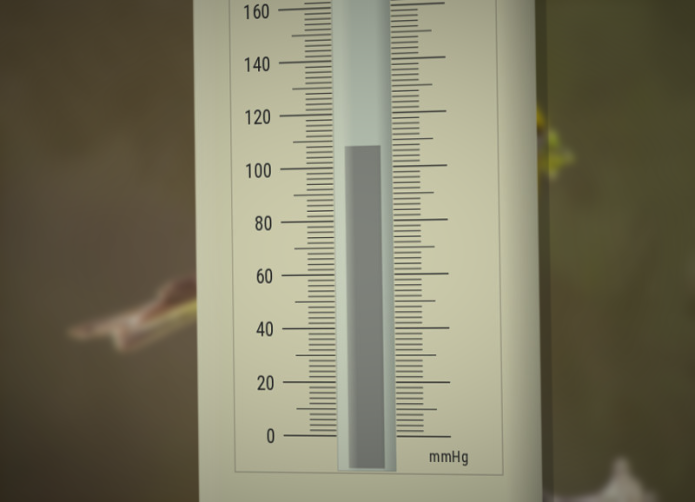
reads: 108
